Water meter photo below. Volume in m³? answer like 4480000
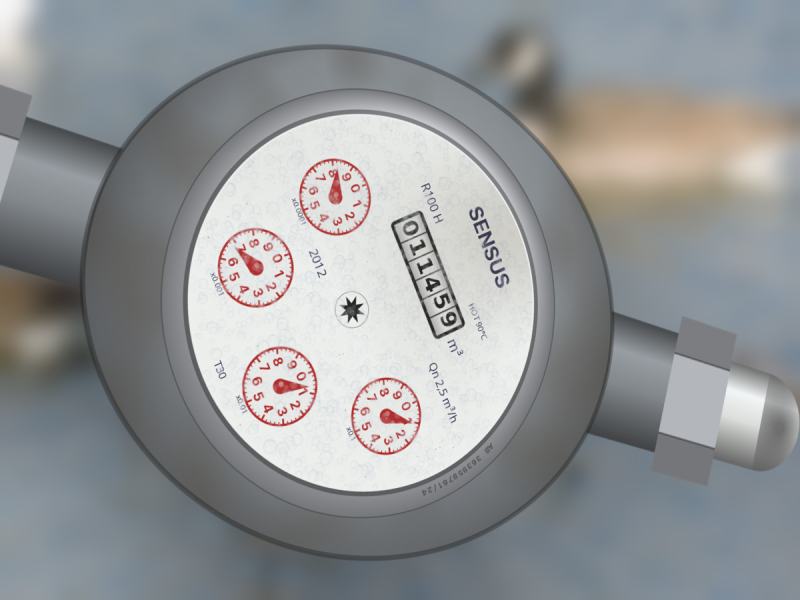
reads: 11459.1068
